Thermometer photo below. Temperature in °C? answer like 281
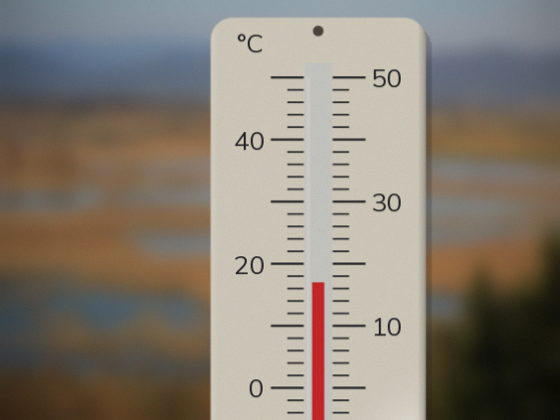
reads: 17
